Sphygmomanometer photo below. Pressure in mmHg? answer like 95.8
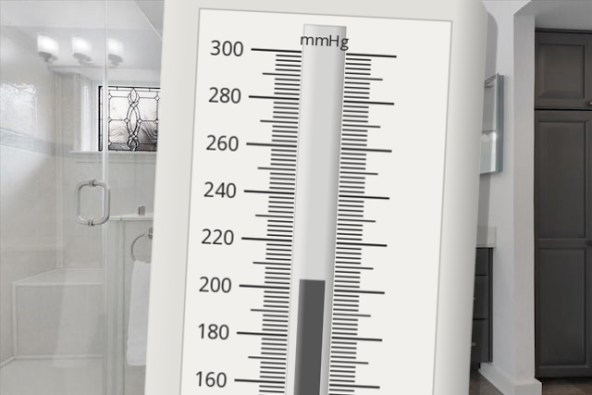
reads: 204
